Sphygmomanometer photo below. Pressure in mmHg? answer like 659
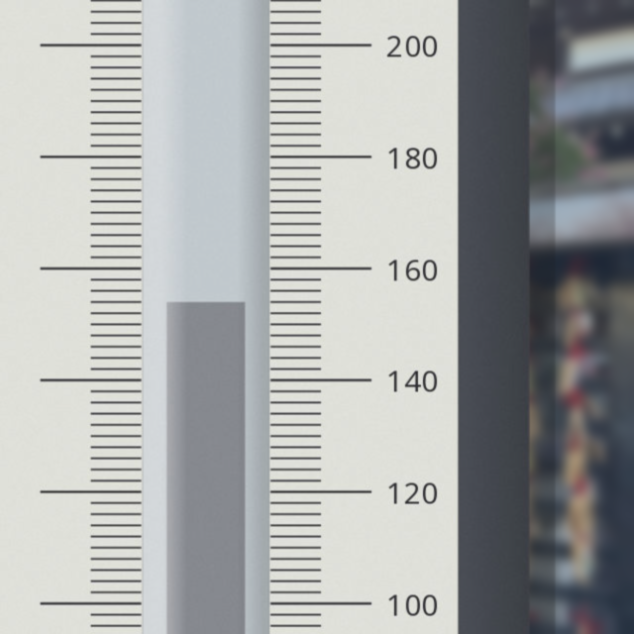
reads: 154
